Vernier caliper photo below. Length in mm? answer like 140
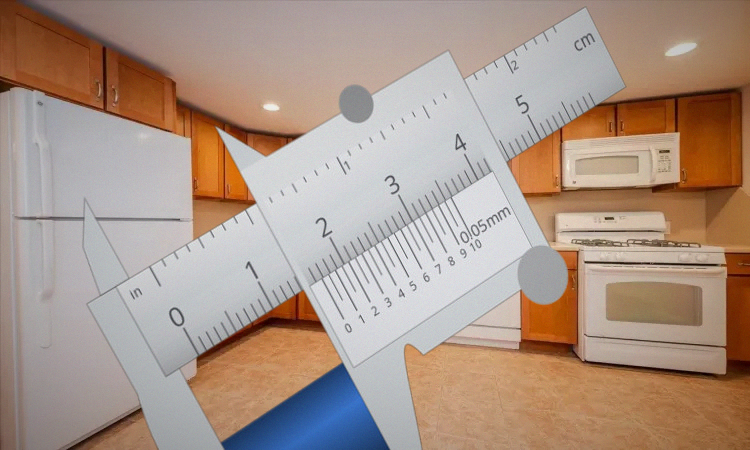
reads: 16.8
